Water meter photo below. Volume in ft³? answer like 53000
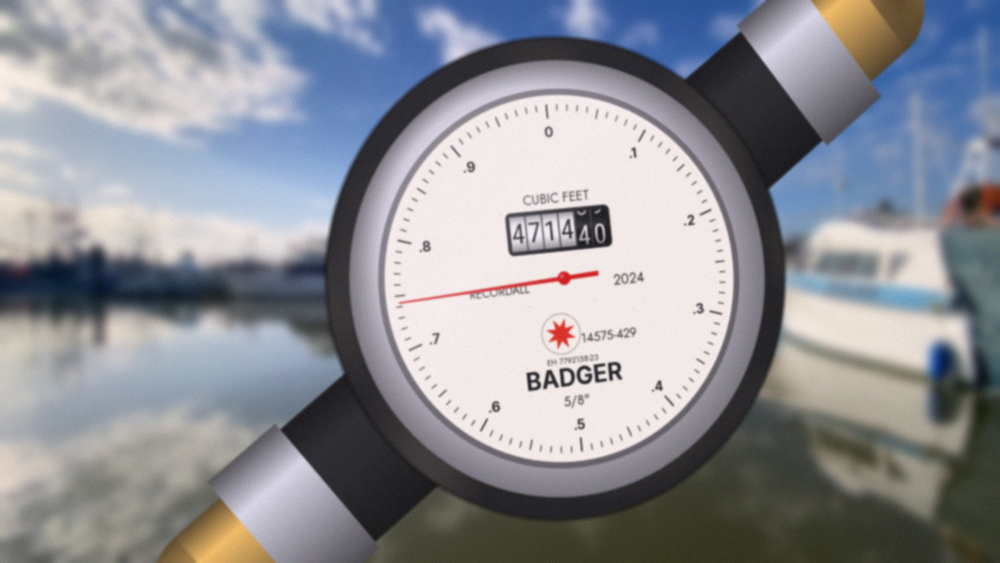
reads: 471439.74
